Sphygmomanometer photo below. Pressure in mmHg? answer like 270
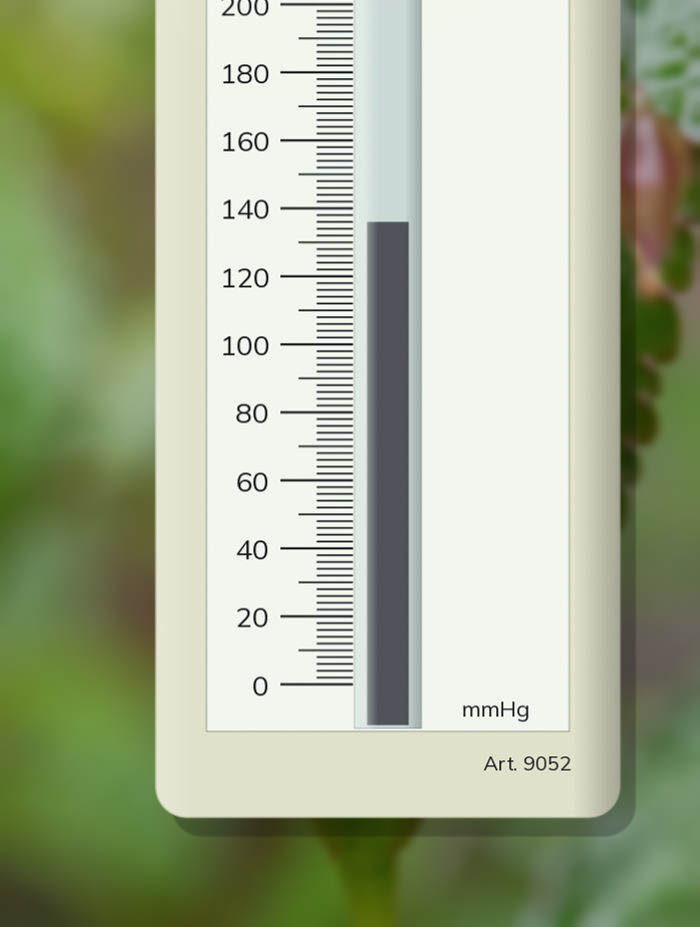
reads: 136
